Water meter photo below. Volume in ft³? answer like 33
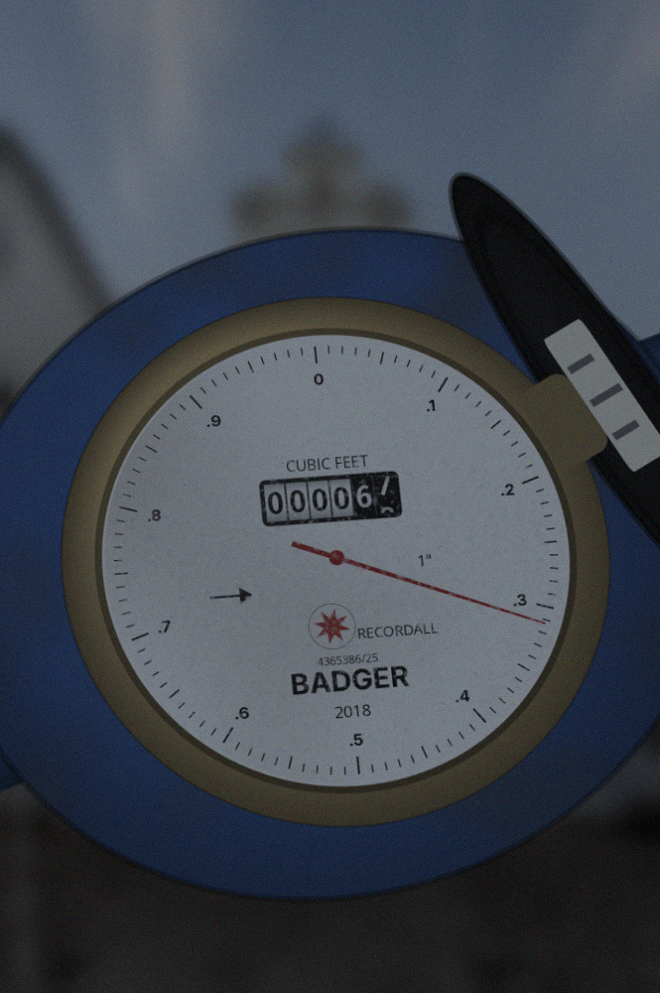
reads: 67.31
